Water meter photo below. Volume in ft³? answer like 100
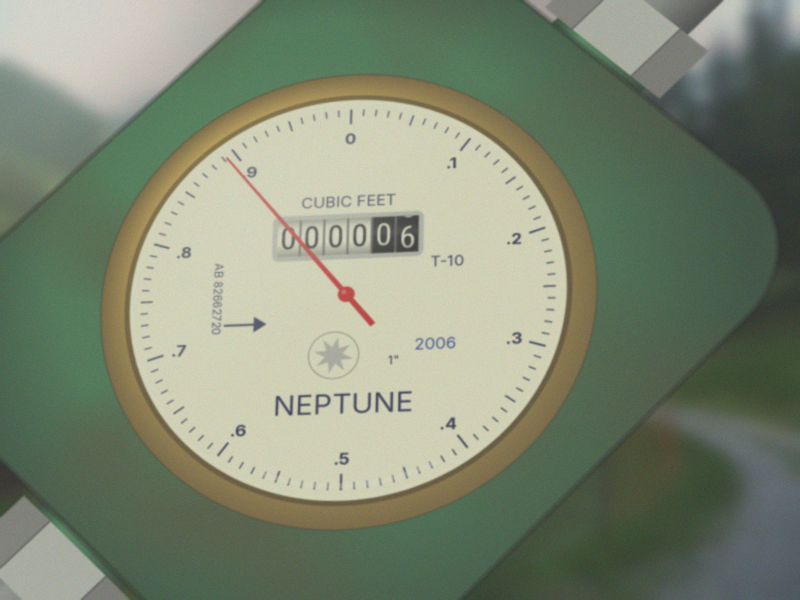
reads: 5.89
